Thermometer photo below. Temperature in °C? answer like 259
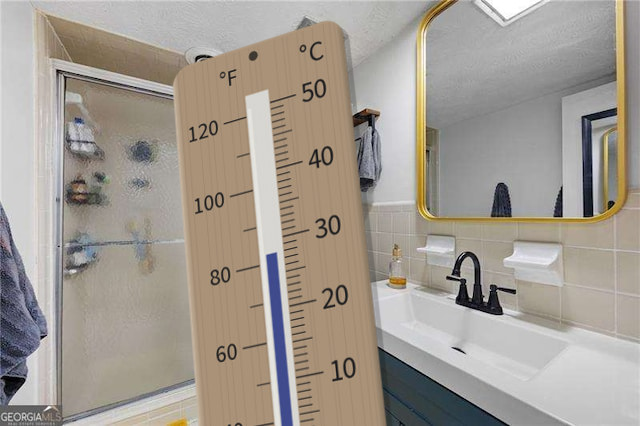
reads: 28
